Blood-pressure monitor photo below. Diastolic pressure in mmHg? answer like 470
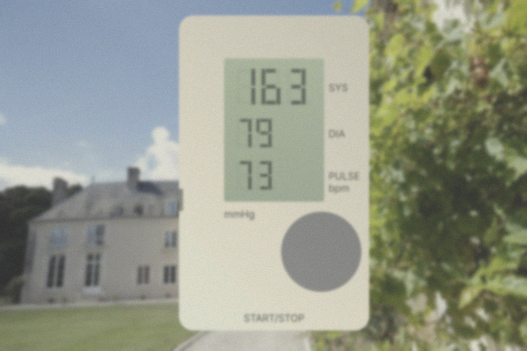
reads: 79
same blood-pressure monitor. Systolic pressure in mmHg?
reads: 163
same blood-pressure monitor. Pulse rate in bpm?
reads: 73
